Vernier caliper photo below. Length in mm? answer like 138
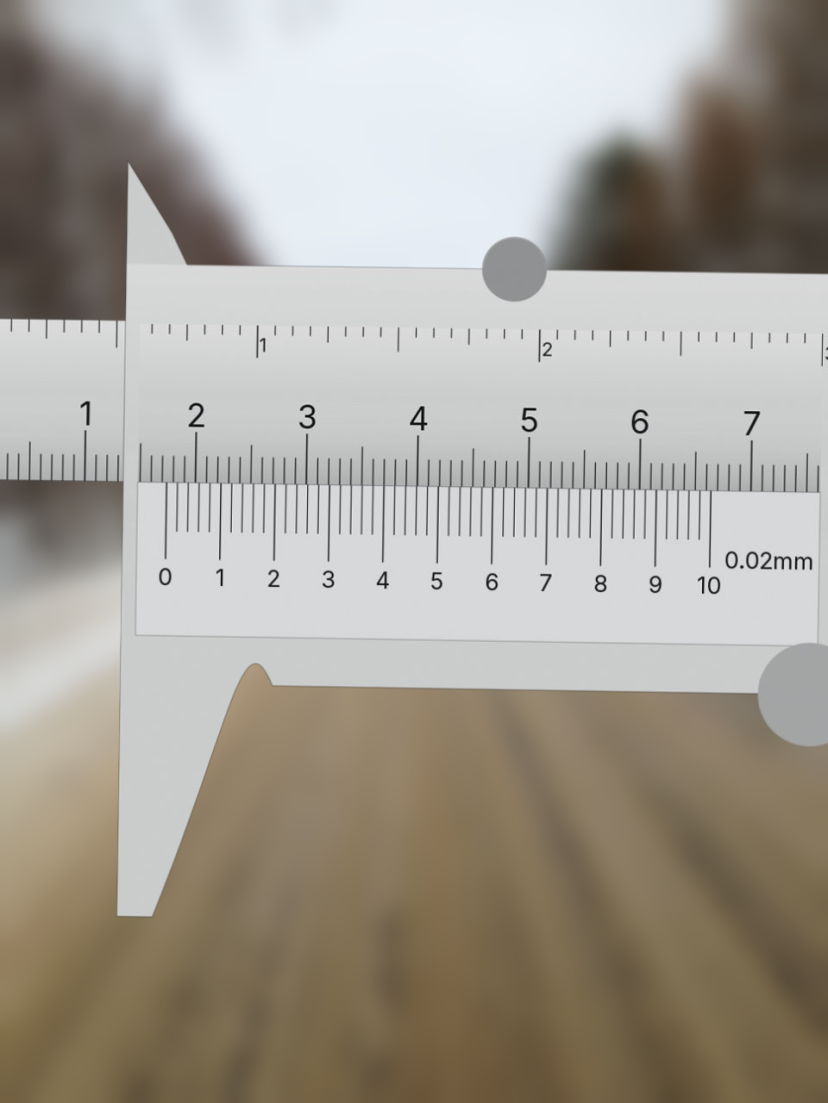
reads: 17.4
